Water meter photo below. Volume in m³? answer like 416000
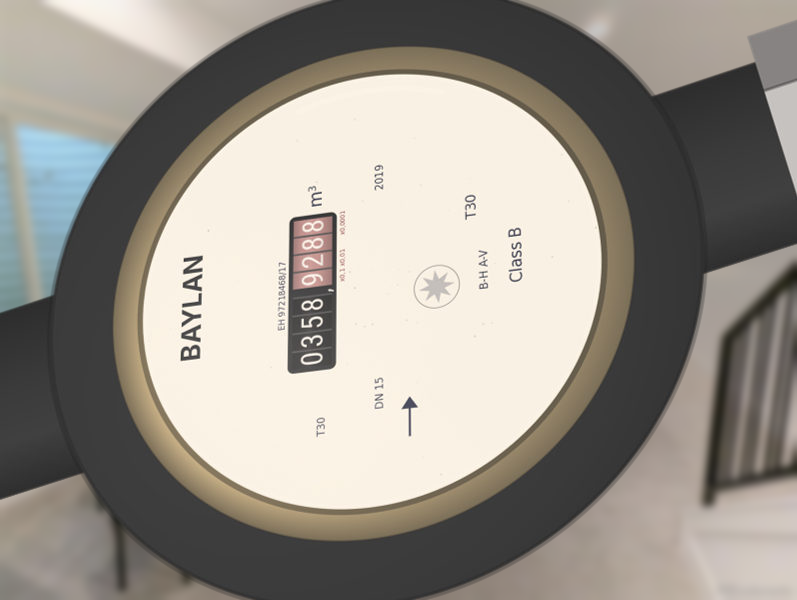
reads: 358.9288
